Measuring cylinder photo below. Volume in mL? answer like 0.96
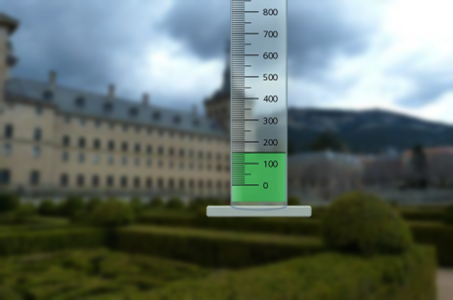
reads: 150
